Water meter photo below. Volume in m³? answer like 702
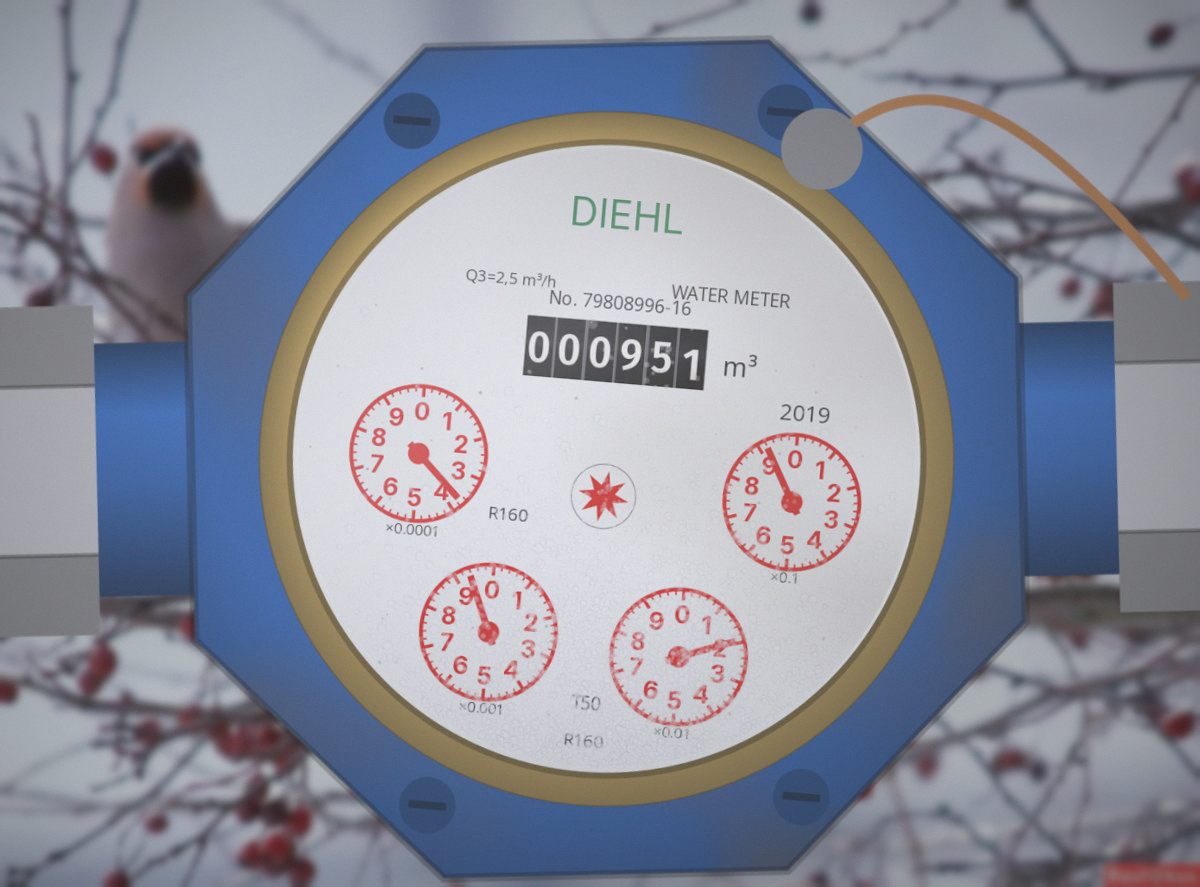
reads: 950.9193
